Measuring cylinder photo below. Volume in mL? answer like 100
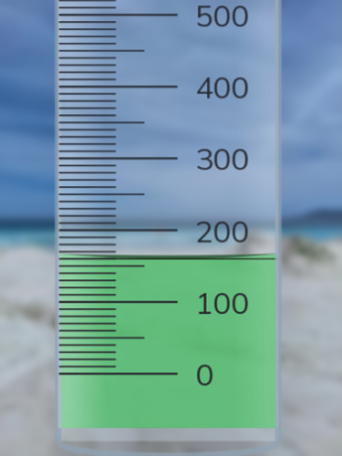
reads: 160
